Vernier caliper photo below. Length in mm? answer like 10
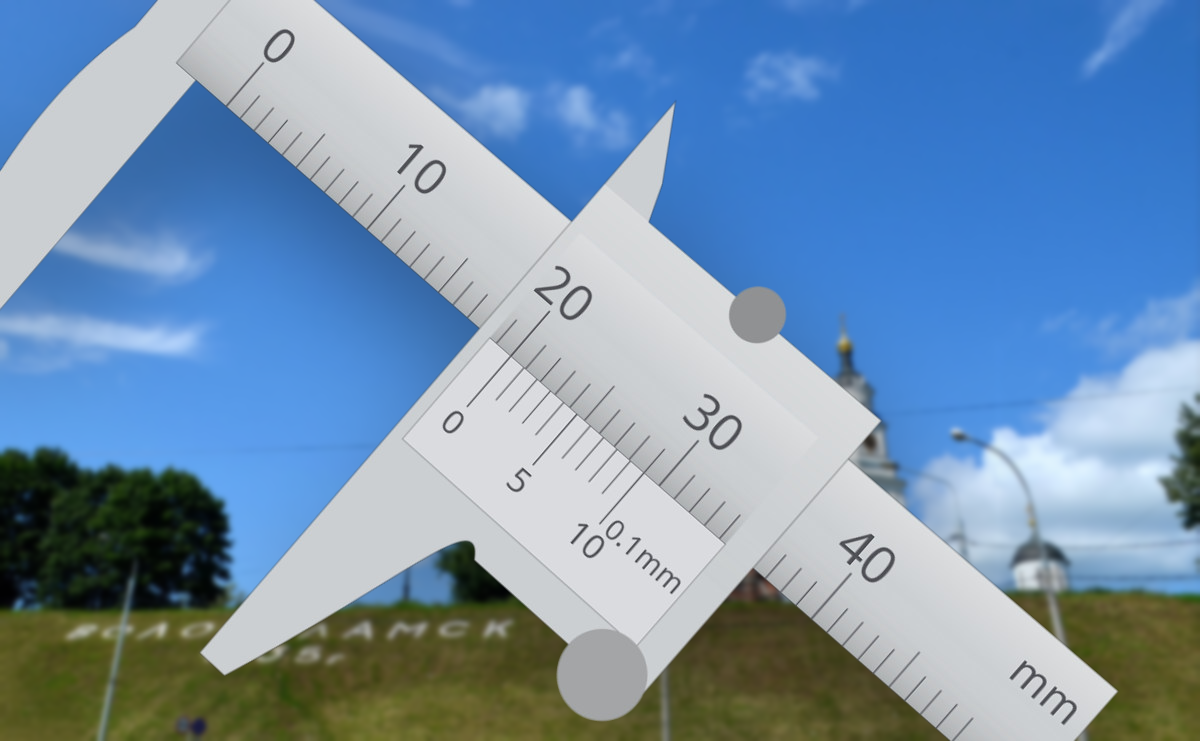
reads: 20.0
